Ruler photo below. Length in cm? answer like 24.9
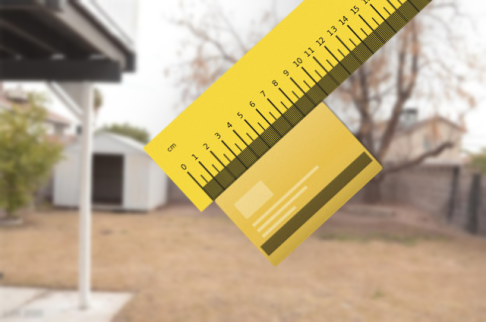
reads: 9.5
